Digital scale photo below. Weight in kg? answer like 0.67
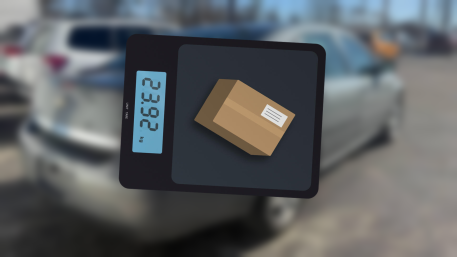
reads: 23.92
